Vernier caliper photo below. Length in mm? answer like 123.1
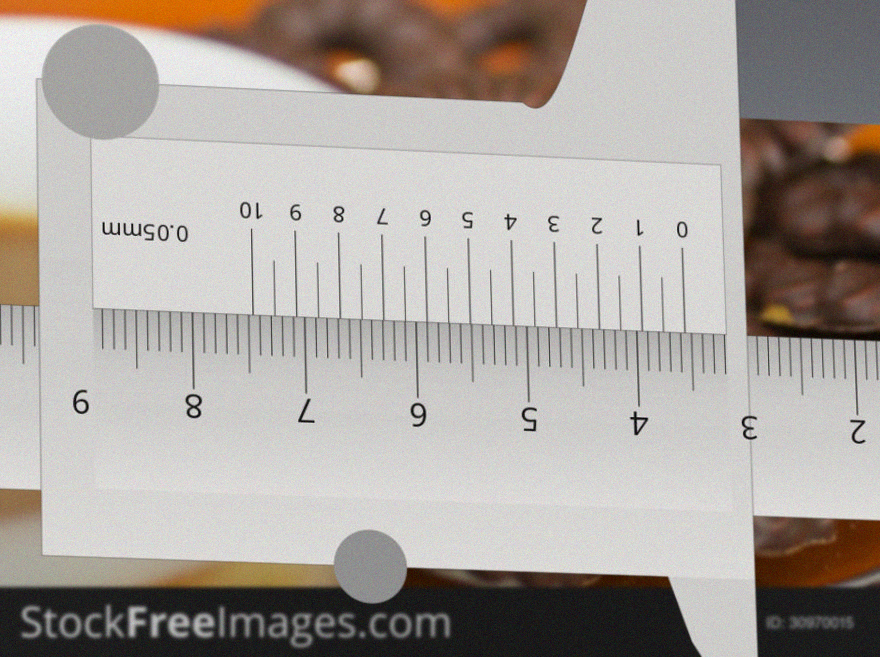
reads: 35.6
